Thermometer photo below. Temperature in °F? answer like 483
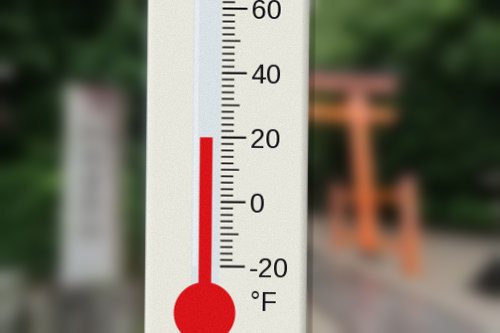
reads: 20
